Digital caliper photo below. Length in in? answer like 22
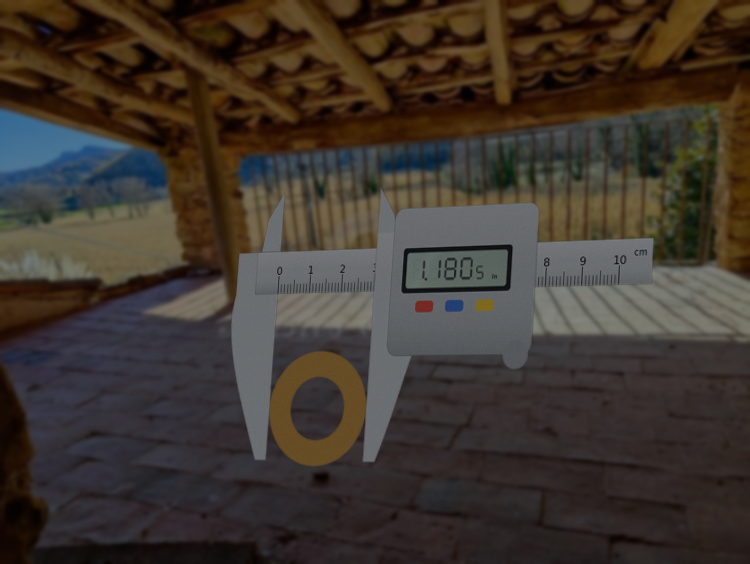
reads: 1.1805
